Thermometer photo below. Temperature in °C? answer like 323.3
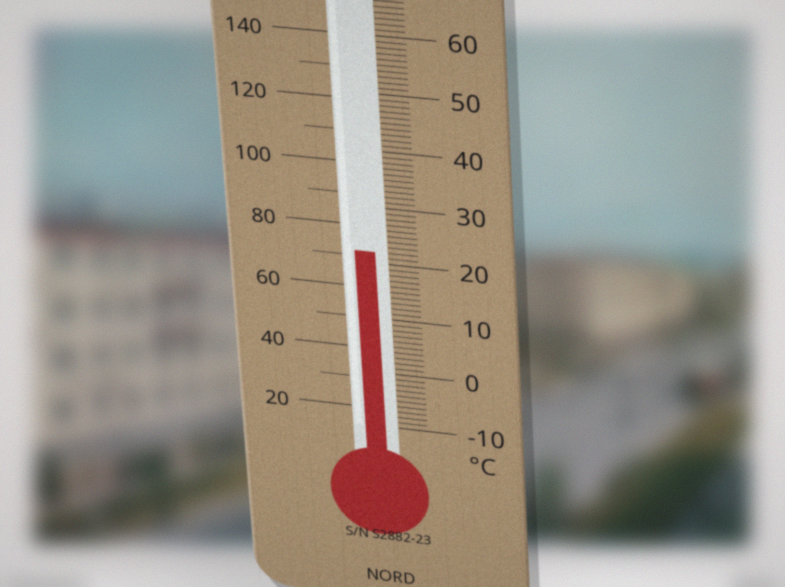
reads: 22
